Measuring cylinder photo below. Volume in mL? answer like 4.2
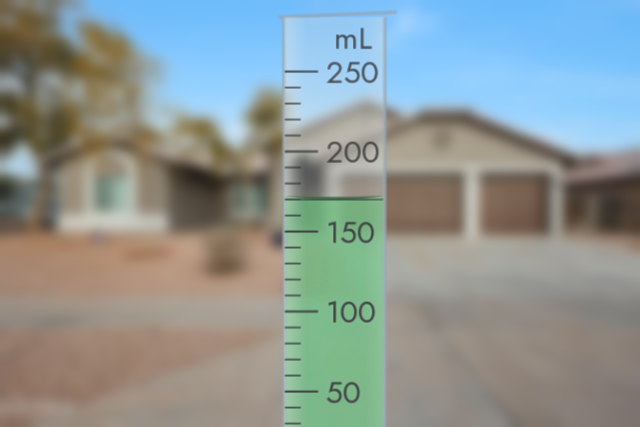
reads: 170
